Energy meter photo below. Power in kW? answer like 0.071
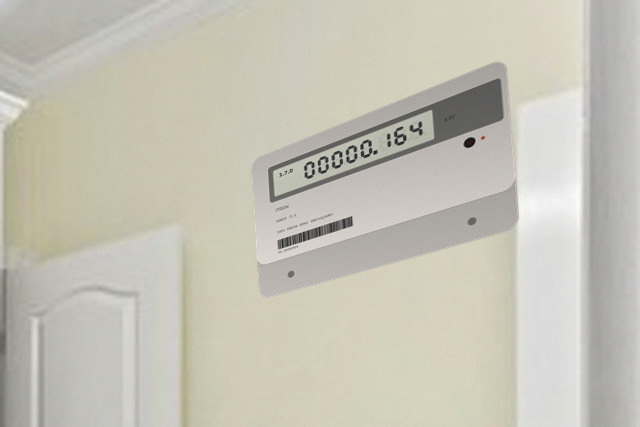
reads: 0.164
